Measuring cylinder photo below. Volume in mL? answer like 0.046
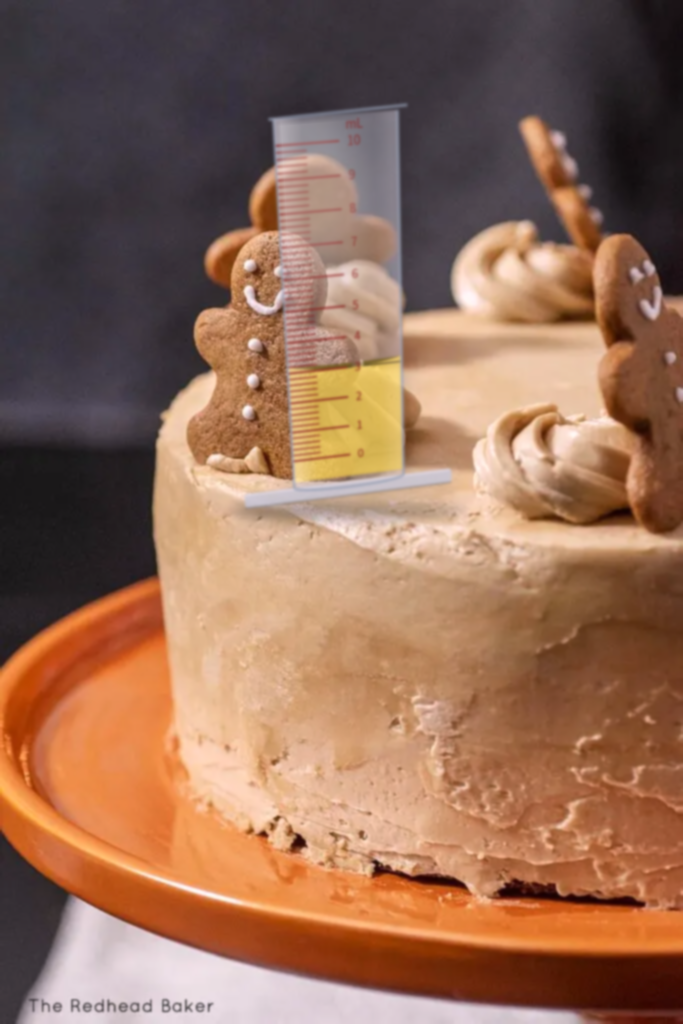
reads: 3
